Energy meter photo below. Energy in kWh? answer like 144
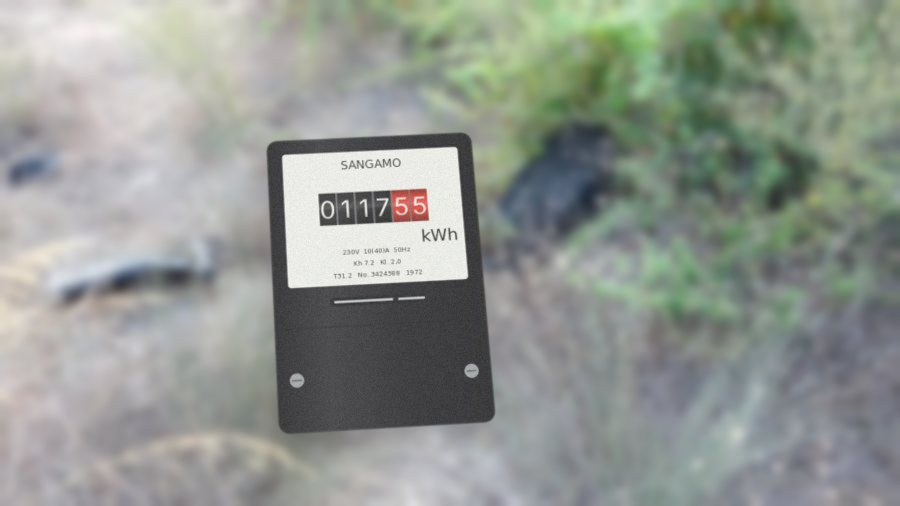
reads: 117.55
